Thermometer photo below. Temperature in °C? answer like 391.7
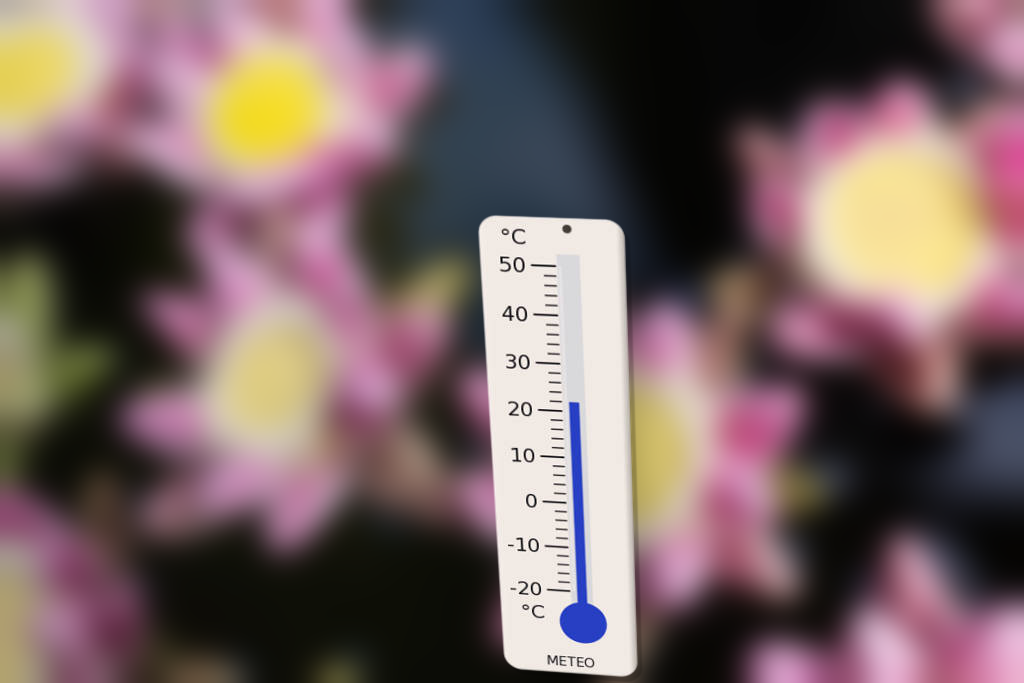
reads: 22
